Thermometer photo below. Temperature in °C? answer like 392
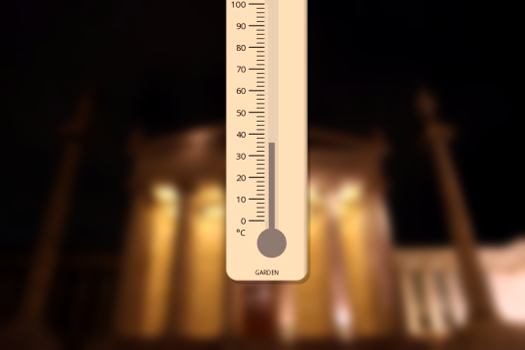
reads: 36
